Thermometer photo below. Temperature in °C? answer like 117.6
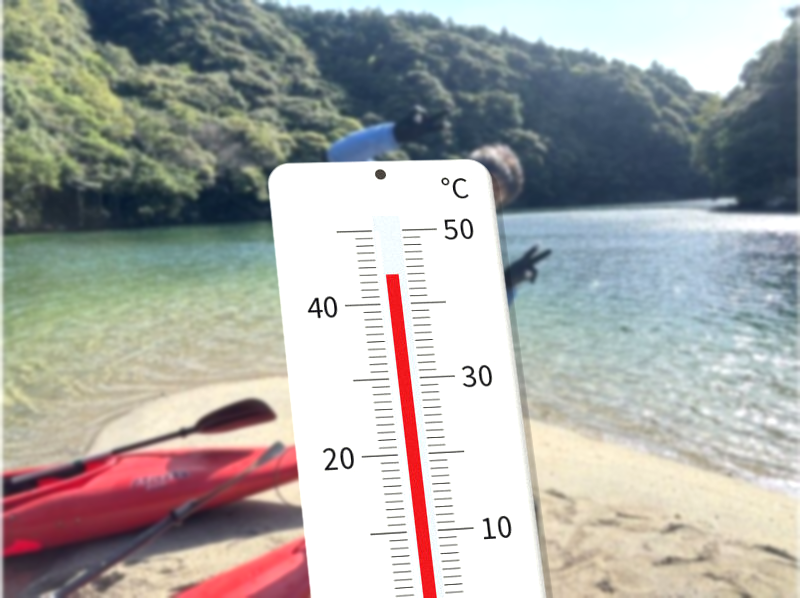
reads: 44
